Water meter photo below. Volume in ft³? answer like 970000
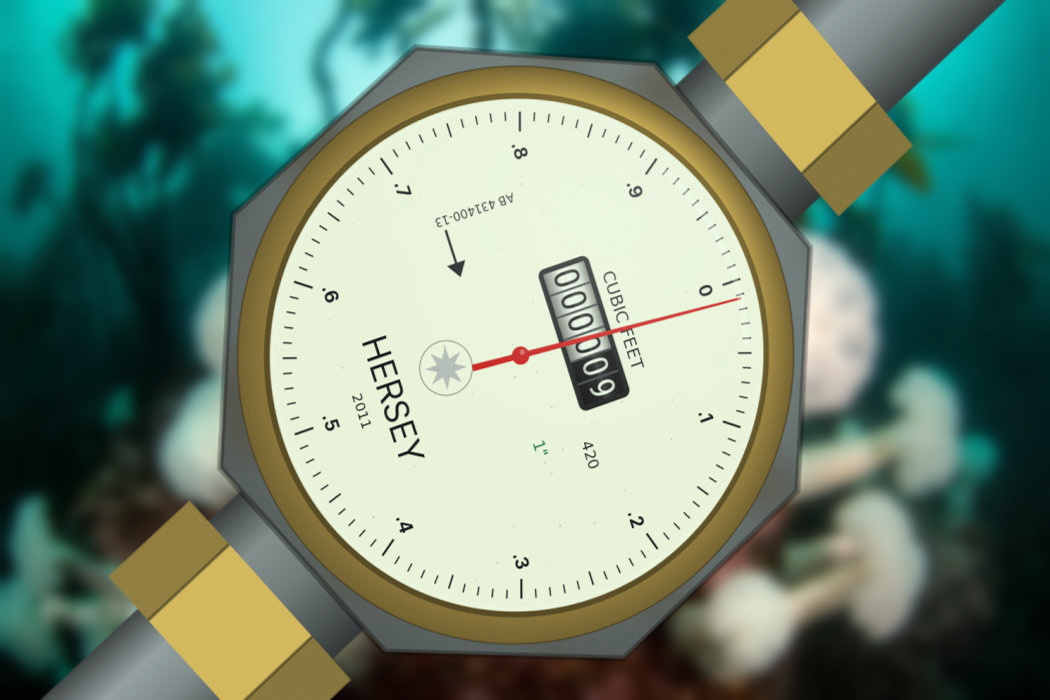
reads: 9.01
